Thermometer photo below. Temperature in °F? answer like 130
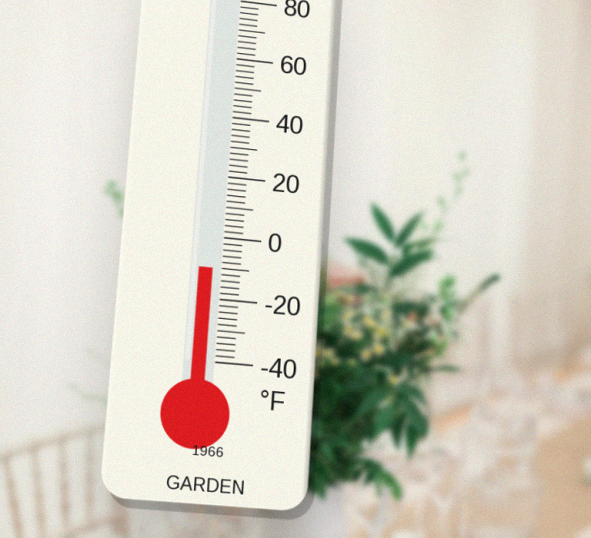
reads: -10
